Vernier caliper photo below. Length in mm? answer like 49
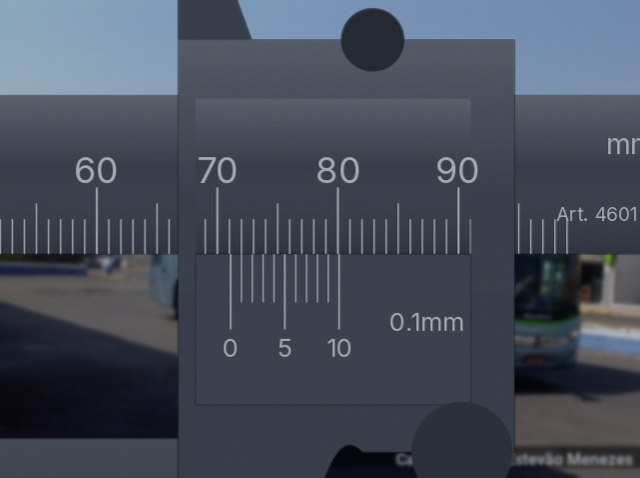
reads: 71.1
